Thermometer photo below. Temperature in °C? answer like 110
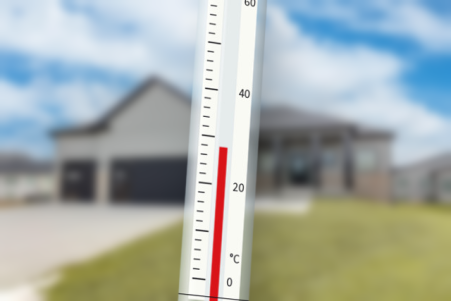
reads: 28
